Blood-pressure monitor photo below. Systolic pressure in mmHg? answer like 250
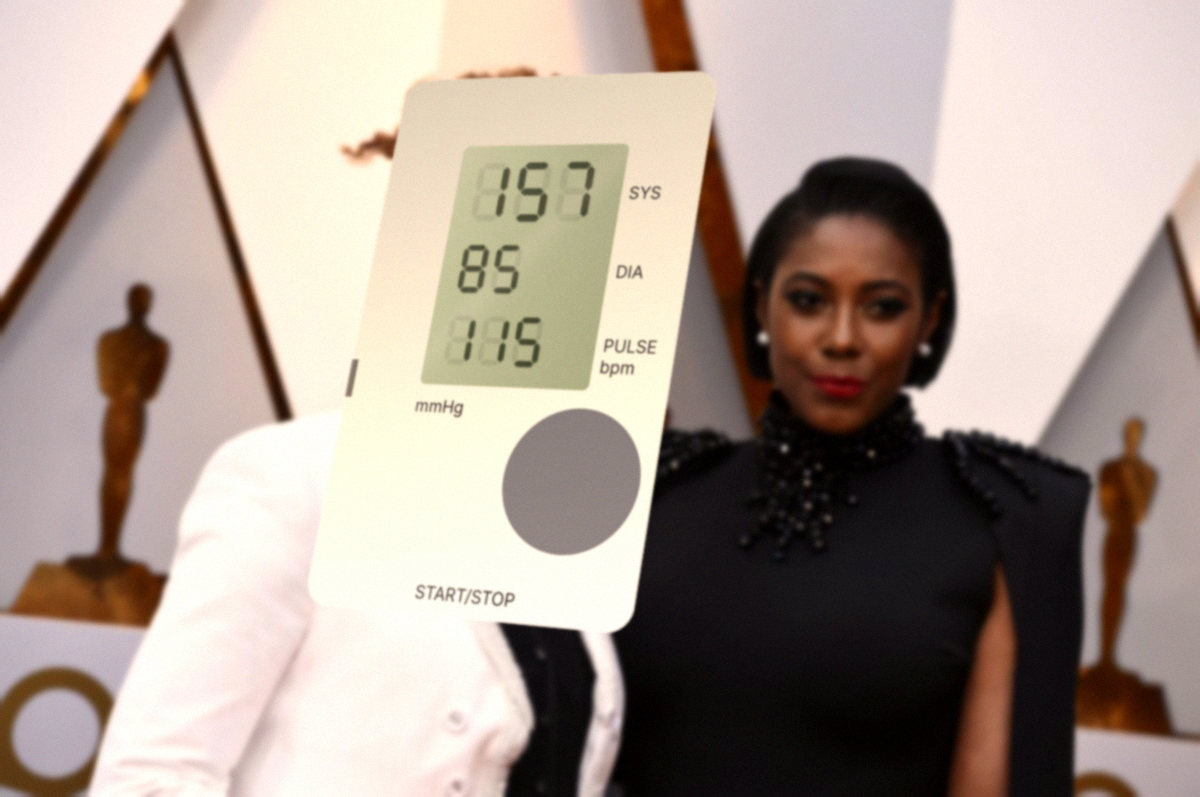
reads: 157
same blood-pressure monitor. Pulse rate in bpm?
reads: 115
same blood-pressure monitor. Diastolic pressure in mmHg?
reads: 85
